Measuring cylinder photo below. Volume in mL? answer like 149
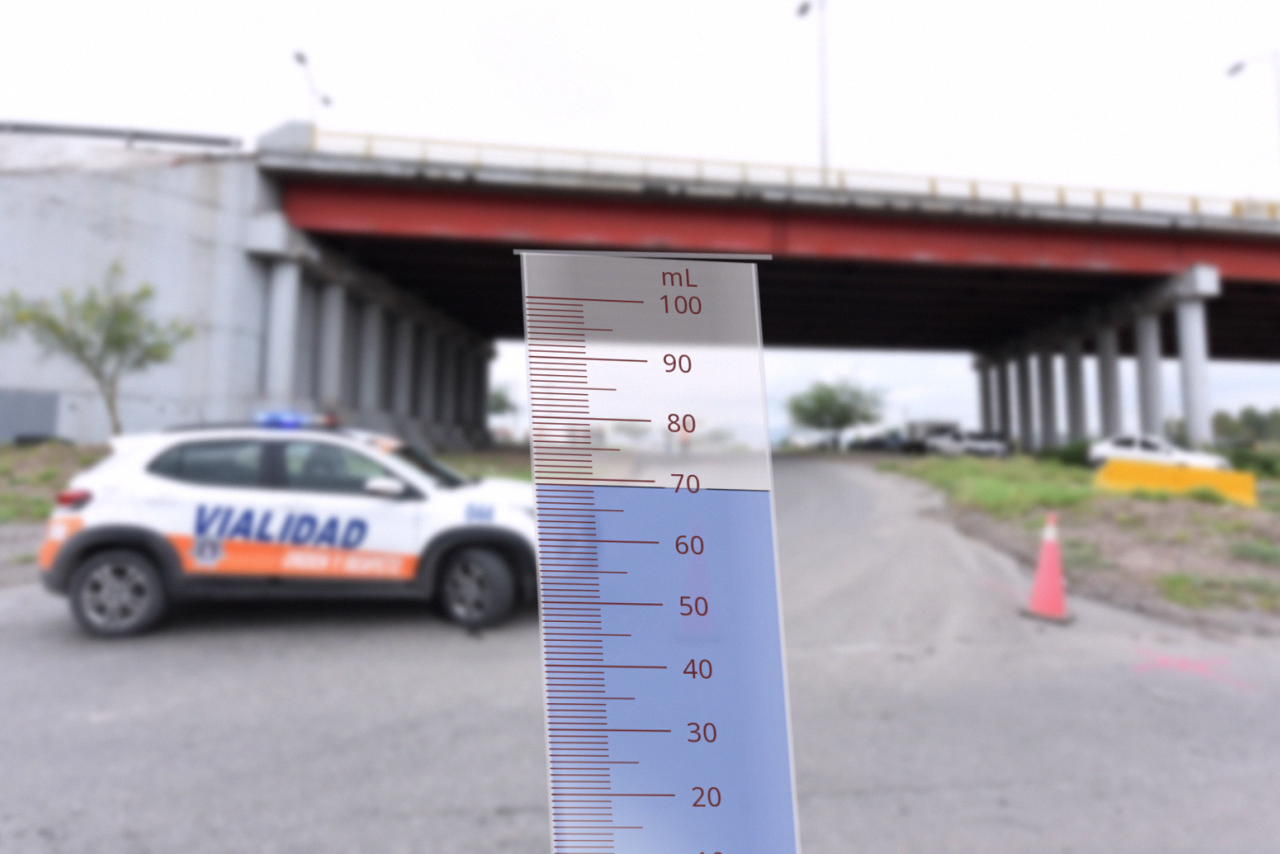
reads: 69
